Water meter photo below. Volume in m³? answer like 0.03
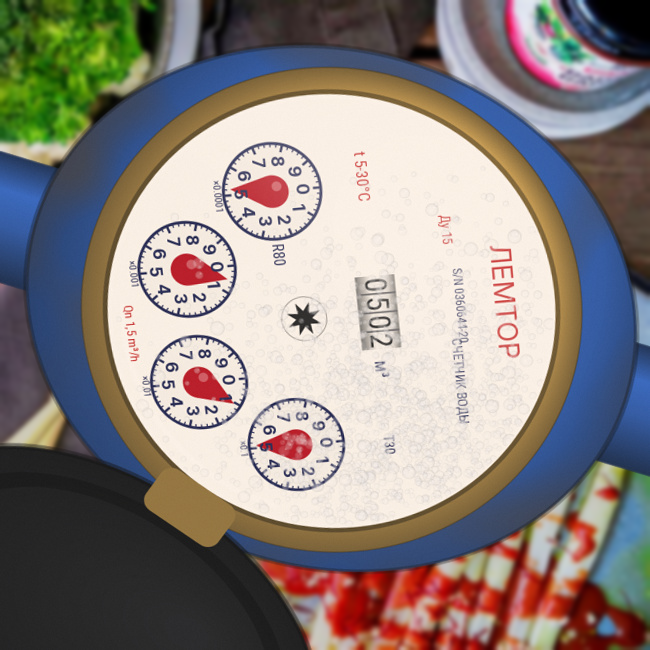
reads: 502.5105
